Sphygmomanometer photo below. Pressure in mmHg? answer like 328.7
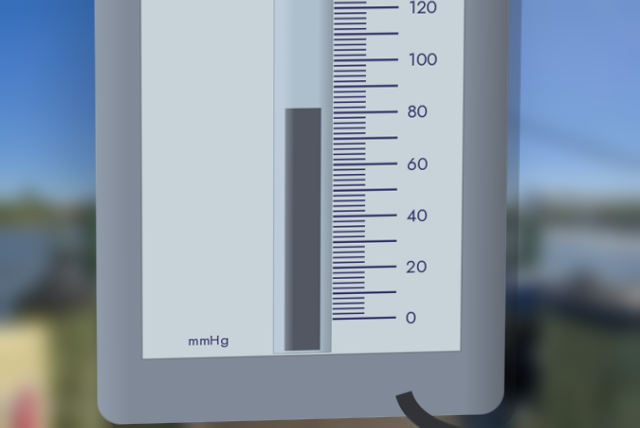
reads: 82
